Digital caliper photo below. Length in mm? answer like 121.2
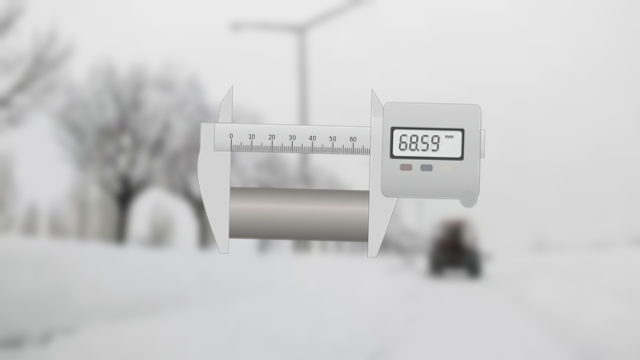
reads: 68.59
